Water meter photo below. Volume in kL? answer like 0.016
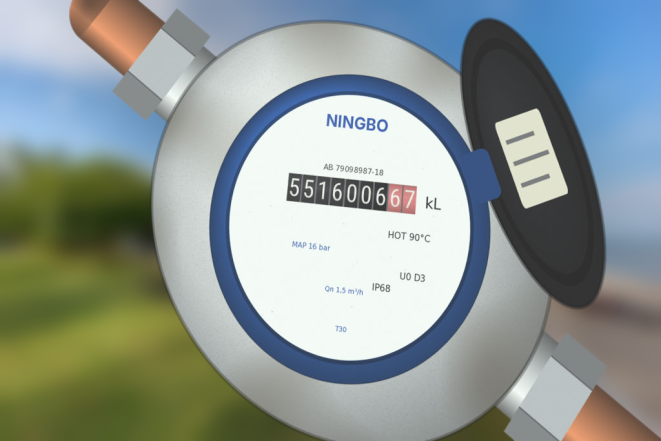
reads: 5516006.67
